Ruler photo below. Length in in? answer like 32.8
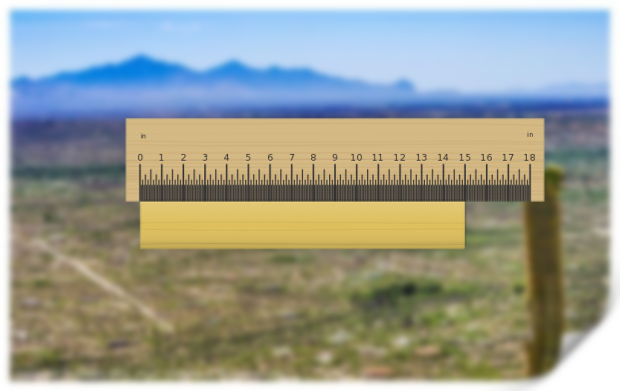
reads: 15
